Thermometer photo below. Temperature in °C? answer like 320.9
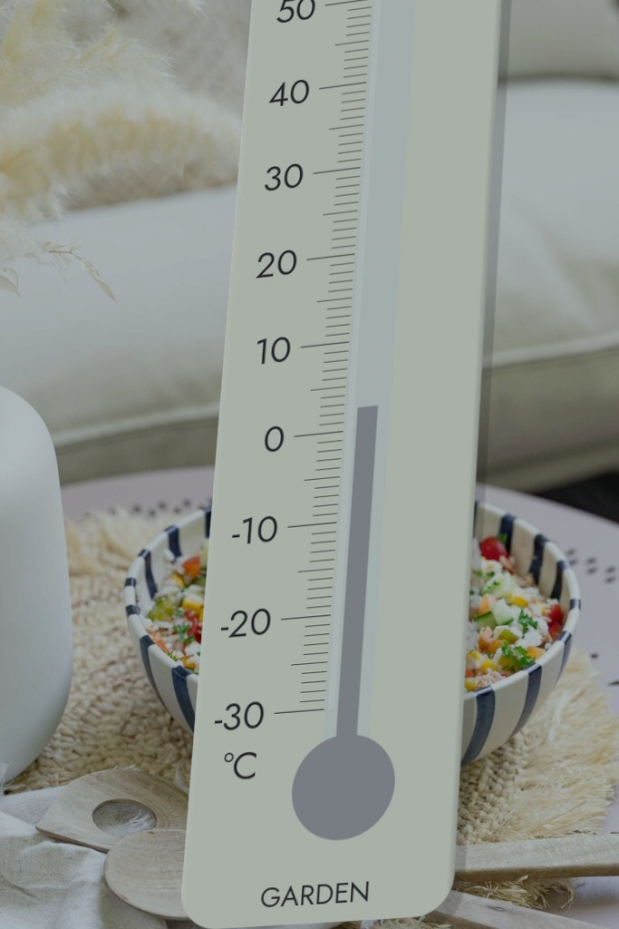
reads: 2.5
